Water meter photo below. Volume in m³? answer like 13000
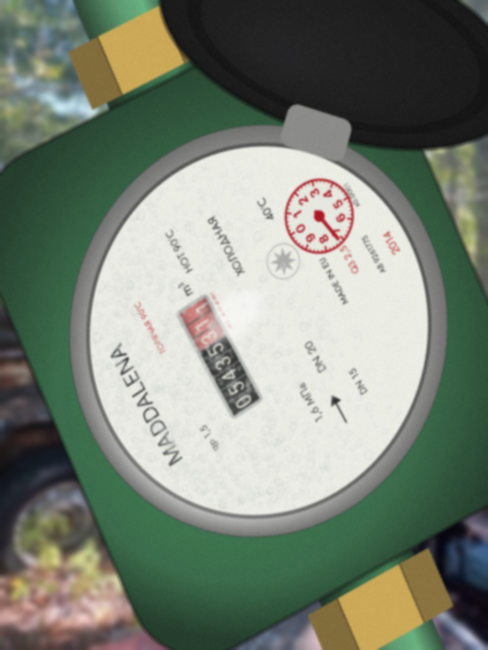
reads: 5435.3107
